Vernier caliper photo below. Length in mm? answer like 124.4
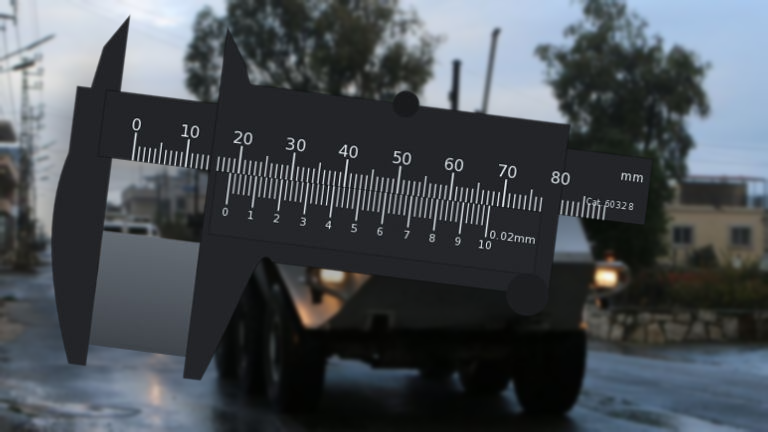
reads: 18.5
